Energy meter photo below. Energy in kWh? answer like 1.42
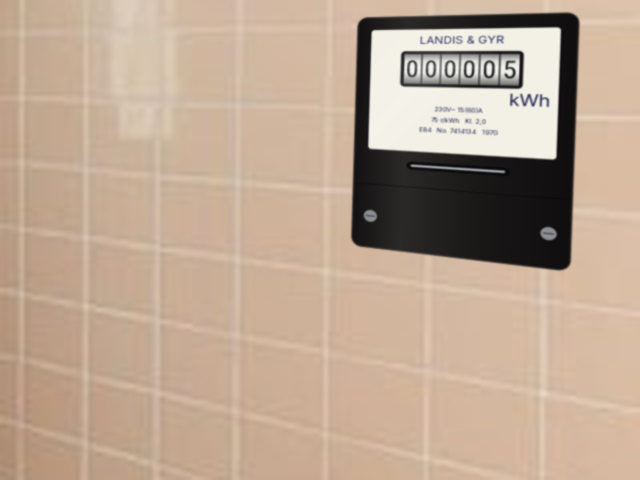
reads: 5
